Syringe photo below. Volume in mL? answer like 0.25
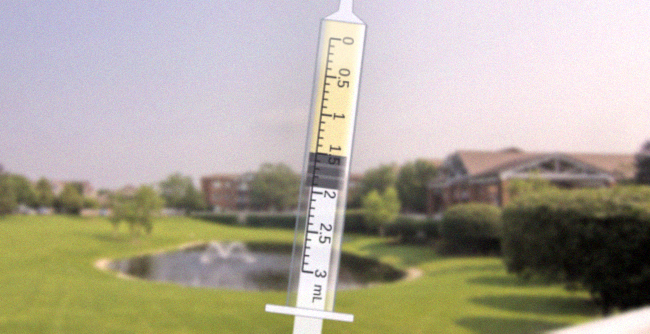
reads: 1.5
